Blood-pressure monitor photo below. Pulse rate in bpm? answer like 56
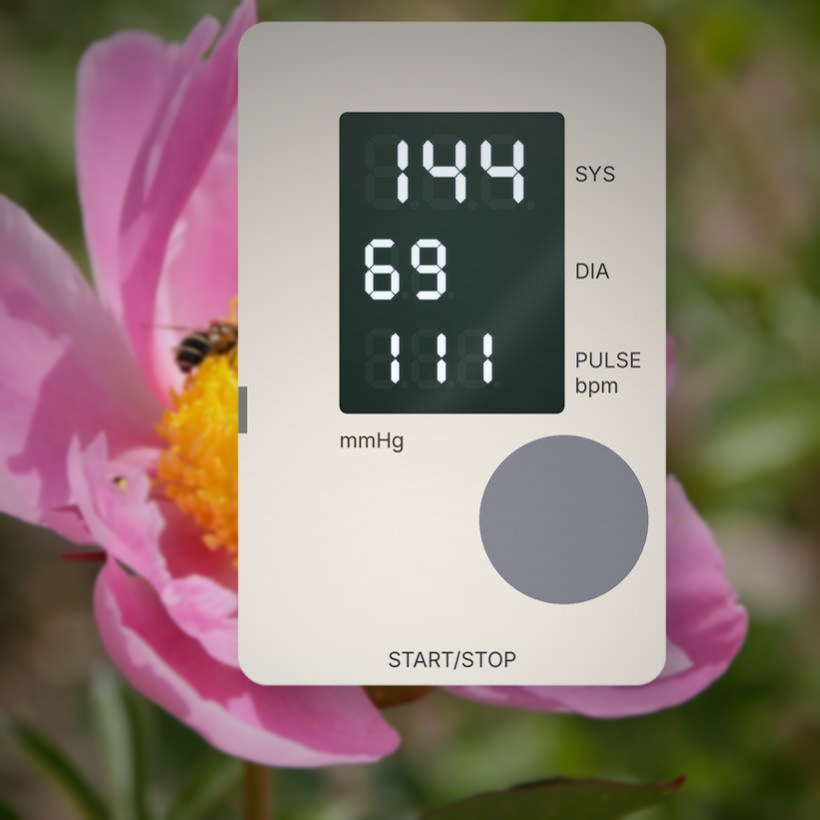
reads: 111
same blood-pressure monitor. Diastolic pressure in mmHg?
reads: 69
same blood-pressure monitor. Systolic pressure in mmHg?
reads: 144
